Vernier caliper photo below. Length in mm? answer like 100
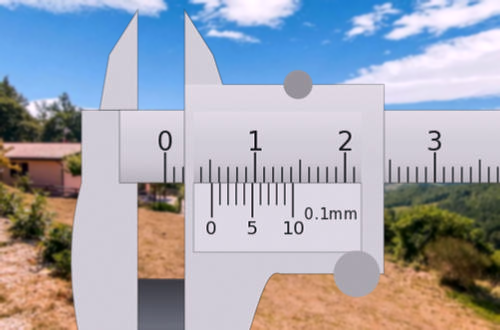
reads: 5.2
